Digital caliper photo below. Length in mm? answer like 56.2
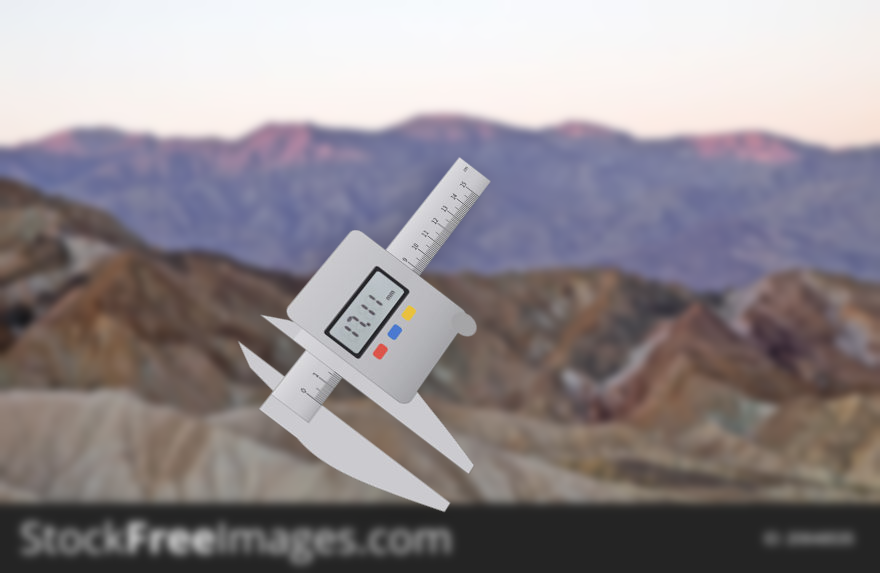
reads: 17.11
